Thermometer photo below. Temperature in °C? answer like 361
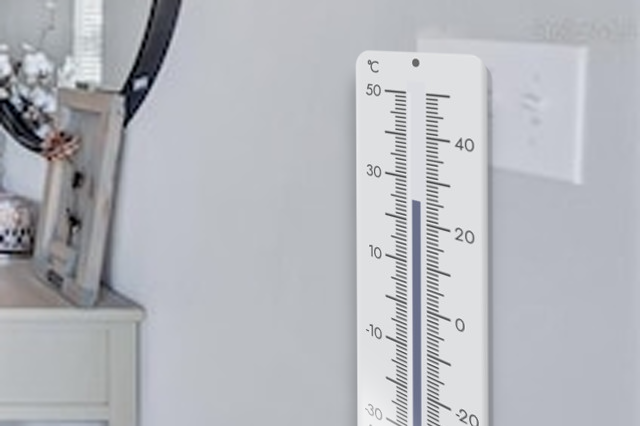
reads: 25
